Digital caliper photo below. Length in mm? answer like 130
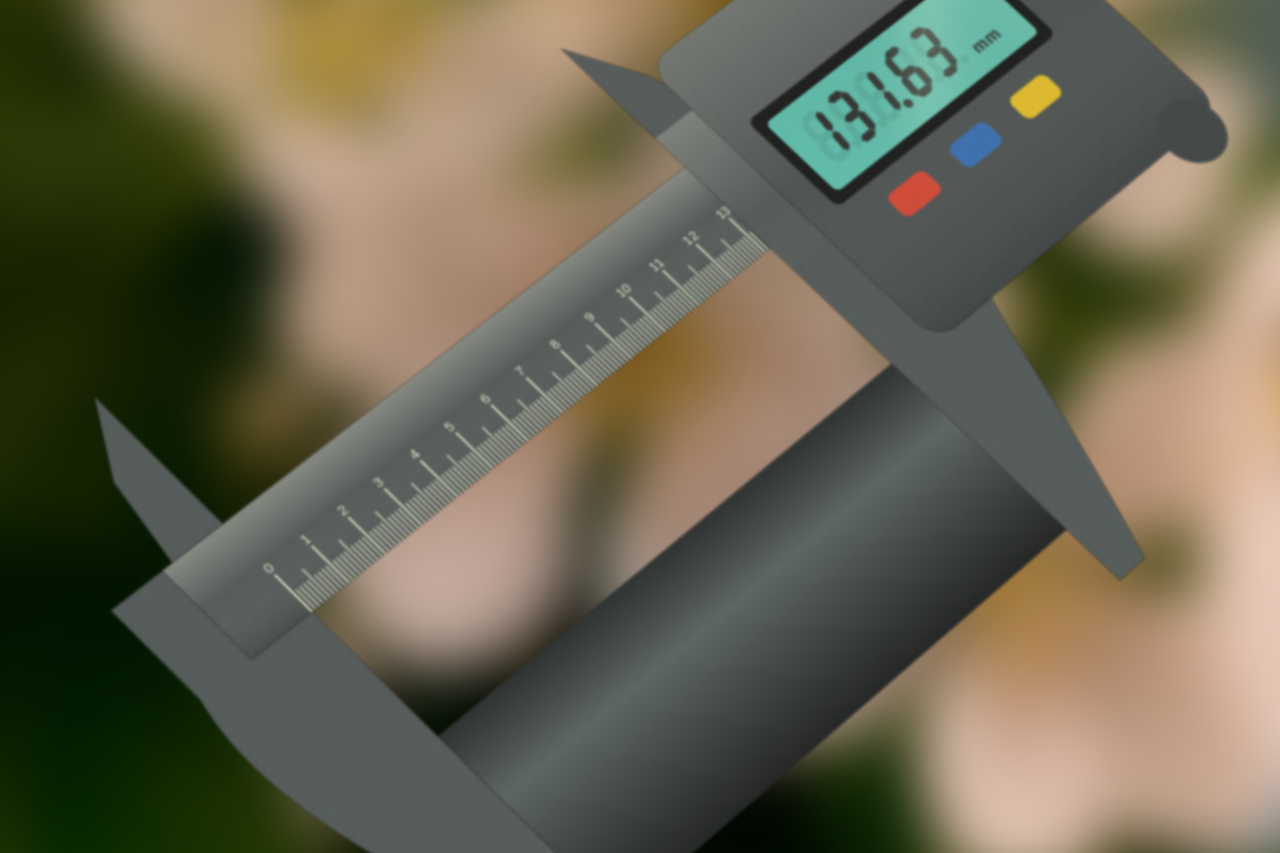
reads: 131.63
